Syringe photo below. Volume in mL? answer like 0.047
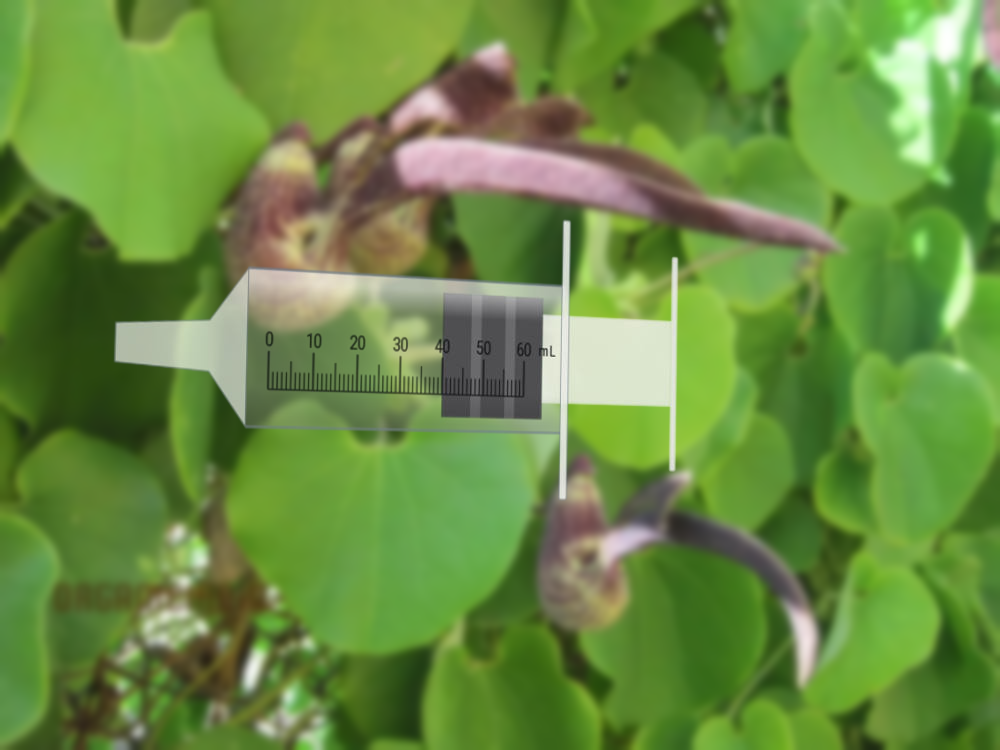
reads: 40
